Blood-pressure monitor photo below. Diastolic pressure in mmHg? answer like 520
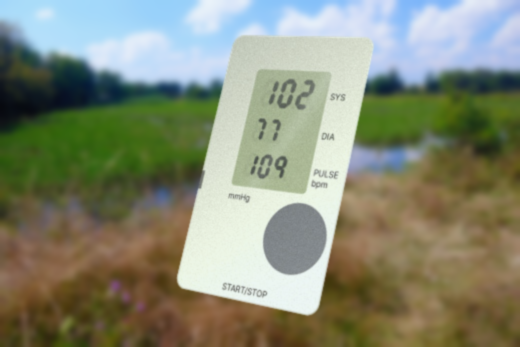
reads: 77
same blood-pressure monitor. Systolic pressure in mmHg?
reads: 102
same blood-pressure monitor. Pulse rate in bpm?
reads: 109
